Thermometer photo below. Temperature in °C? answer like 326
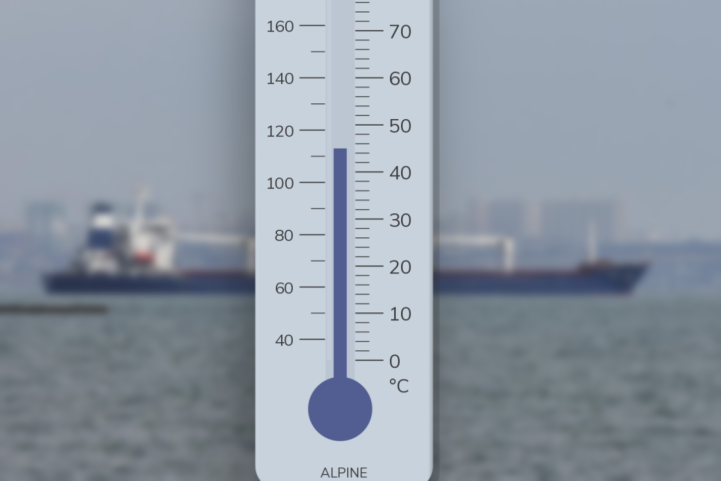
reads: 45
